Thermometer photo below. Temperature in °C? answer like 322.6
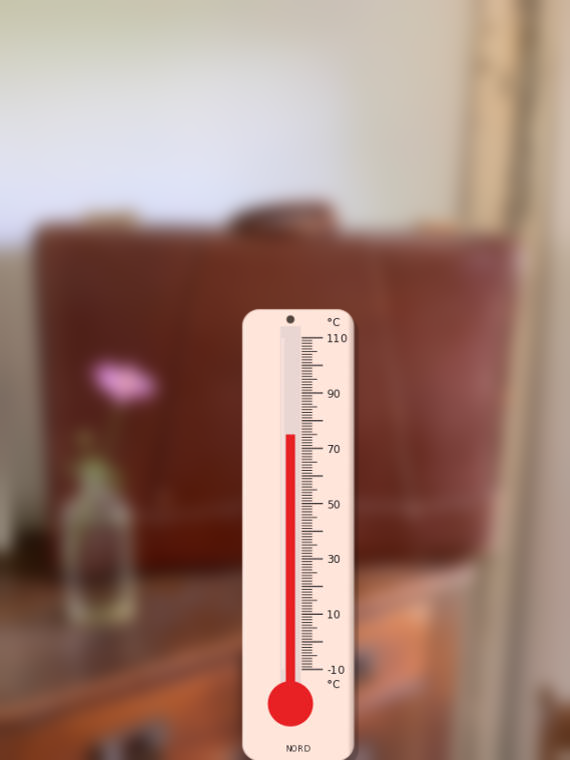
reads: 75
